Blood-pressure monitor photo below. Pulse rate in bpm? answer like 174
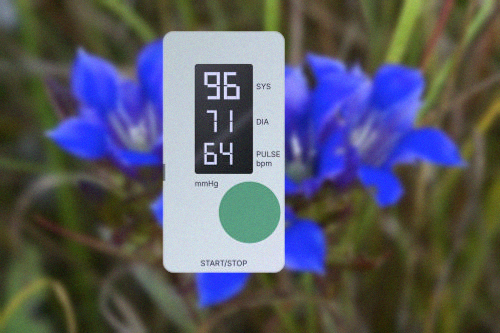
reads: 64
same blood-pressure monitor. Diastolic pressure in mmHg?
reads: 71
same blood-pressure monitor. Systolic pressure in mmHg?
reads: 96
